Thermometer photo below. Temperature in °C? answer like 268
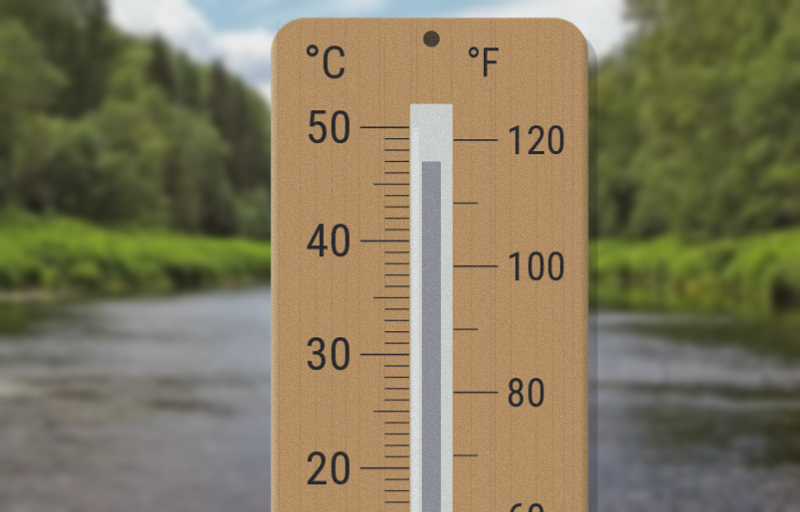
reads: 47
